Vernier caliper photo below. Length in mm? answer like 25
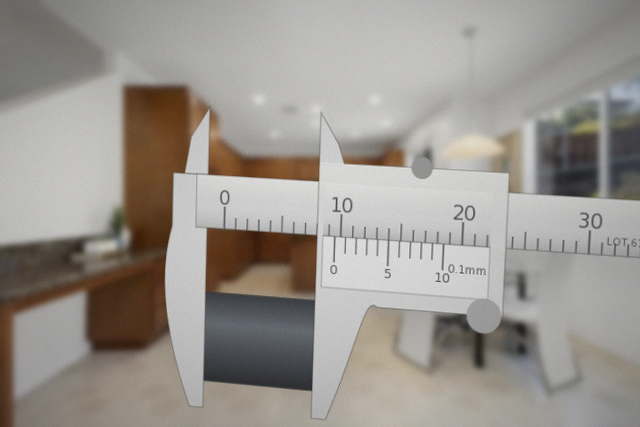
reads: 9.5
